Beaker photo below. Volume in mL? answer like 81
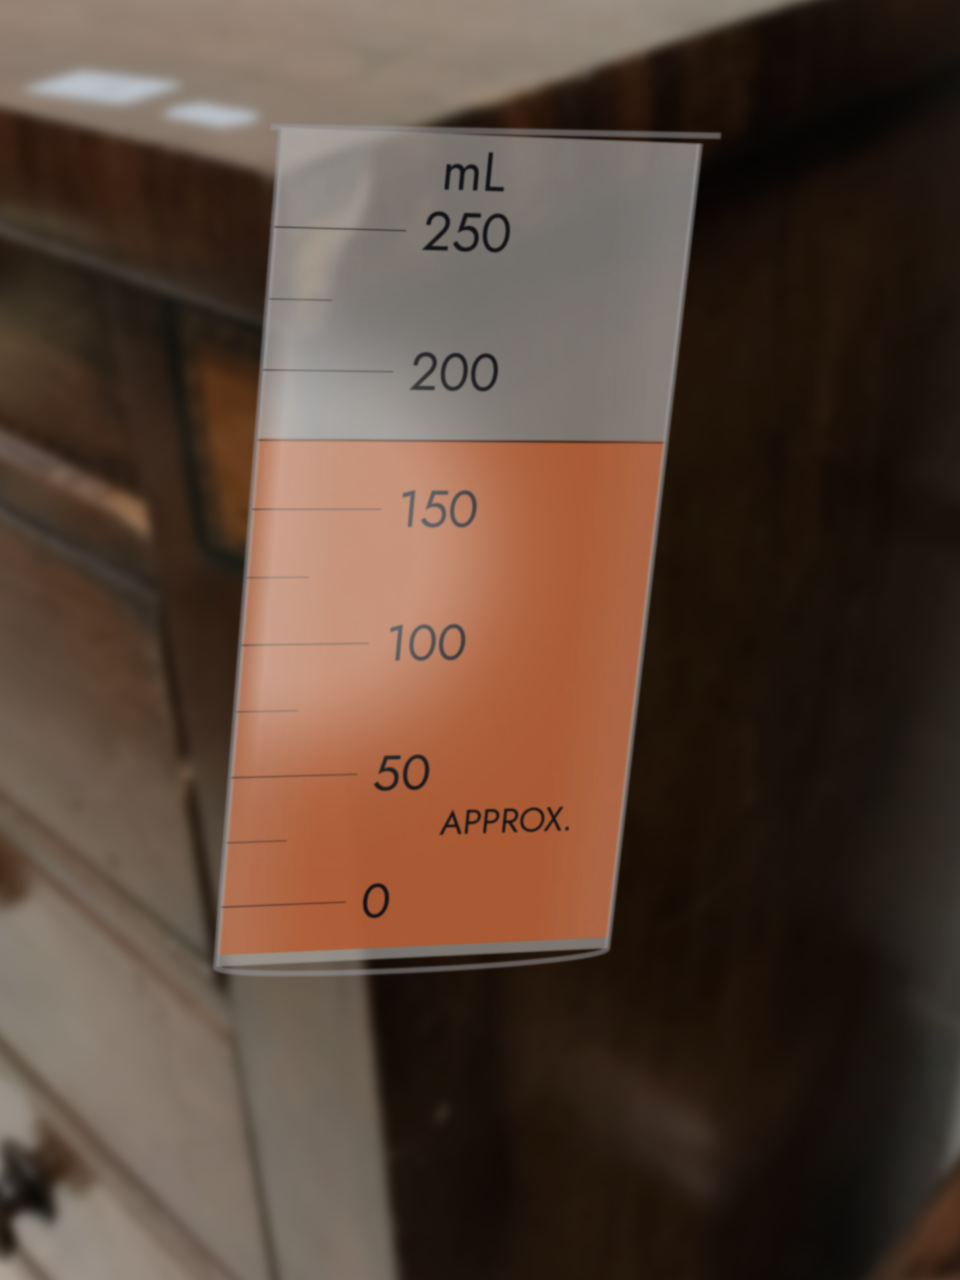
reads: 175
